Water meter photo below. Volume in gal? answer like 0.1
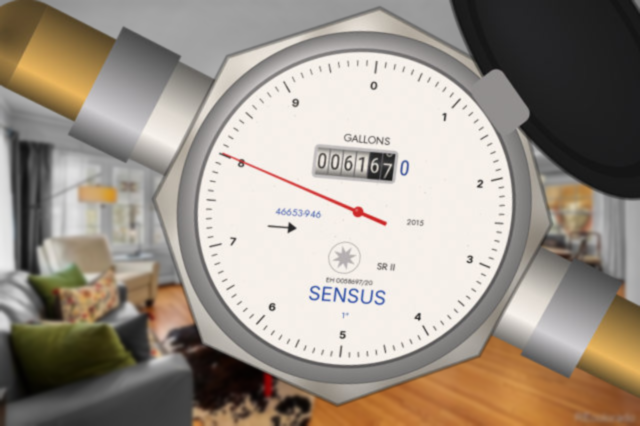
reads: 61668.0
